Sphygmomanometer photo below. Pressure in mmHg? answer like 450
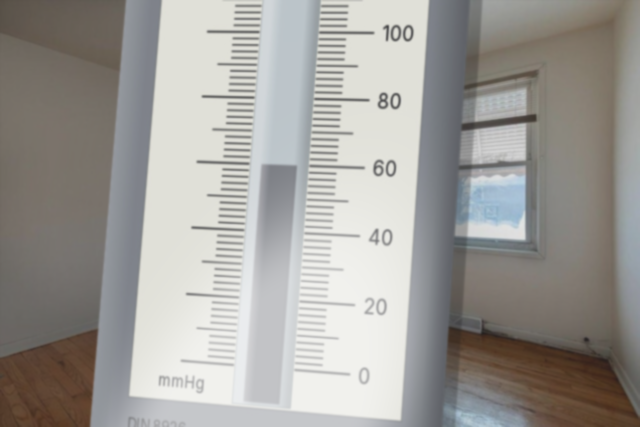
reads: 60
